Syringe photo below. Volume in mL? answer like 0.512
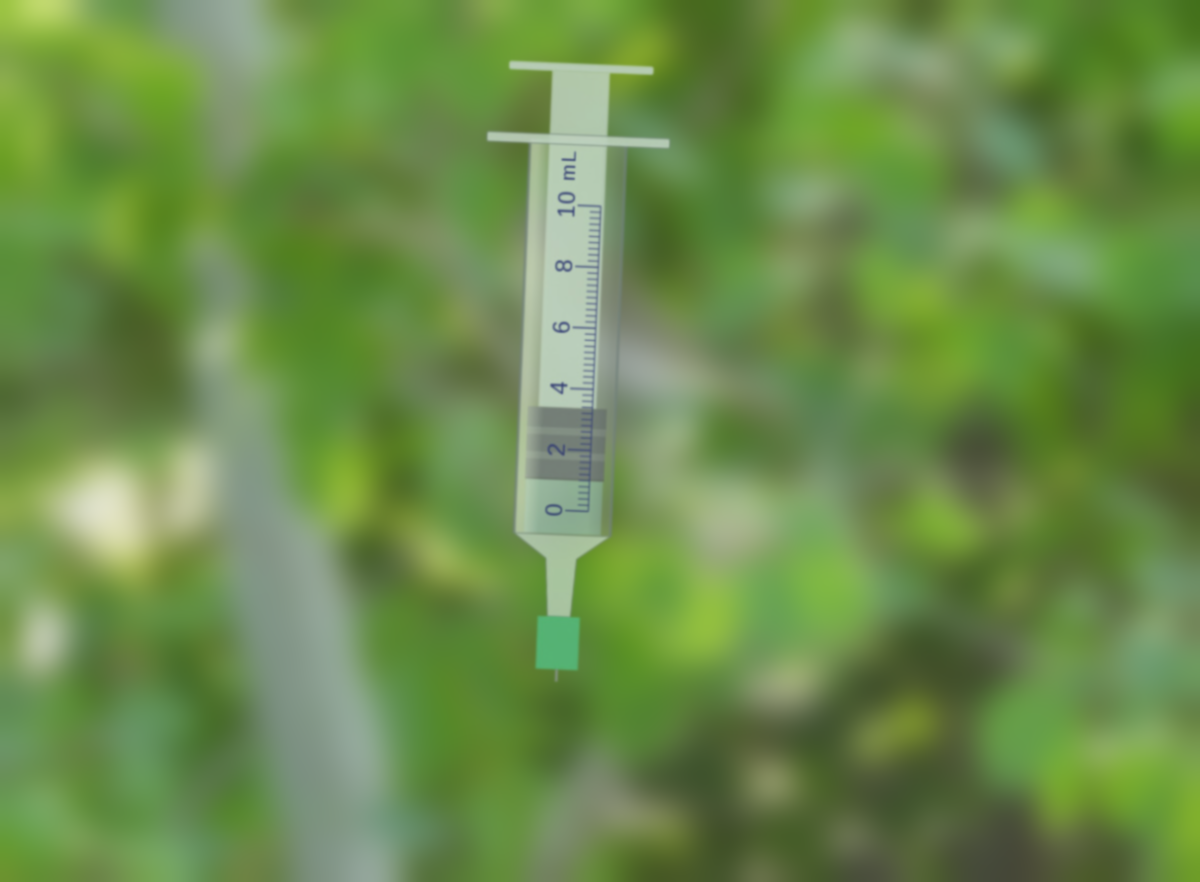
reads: 1
